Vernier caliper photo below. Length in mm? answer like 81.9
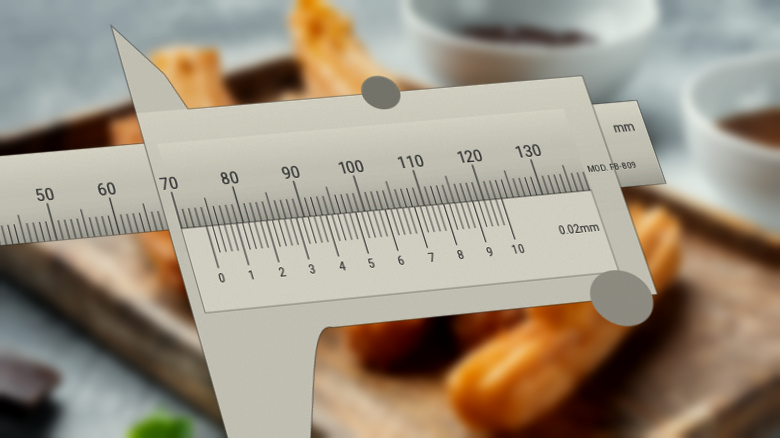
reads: 74.0
